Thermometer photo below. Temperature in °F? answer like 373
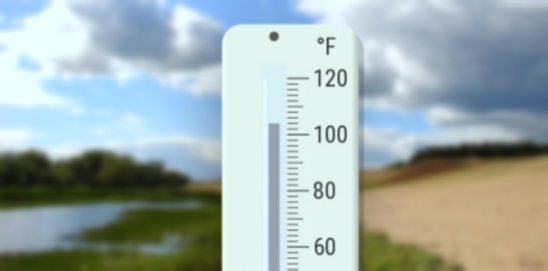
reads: 104
